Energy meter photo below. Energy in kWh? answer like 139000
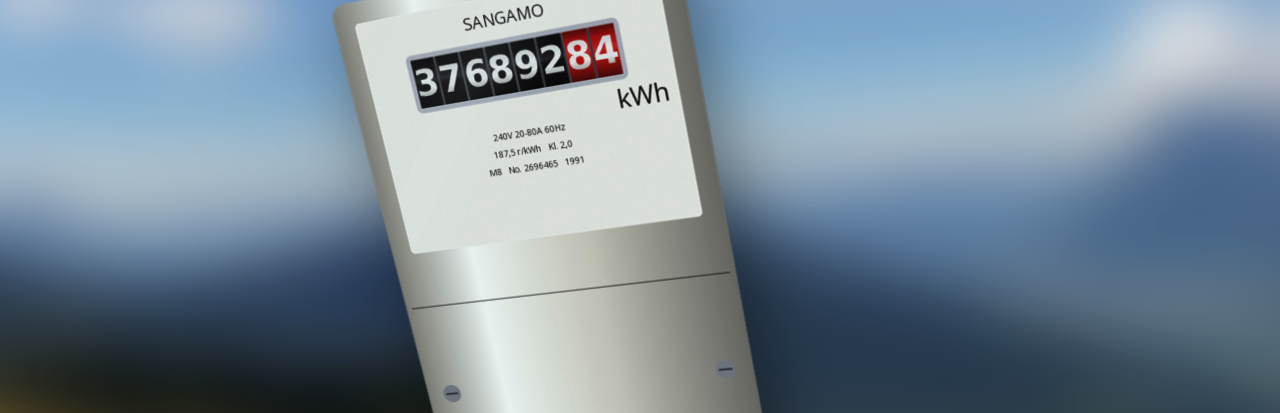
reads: 376892.84
